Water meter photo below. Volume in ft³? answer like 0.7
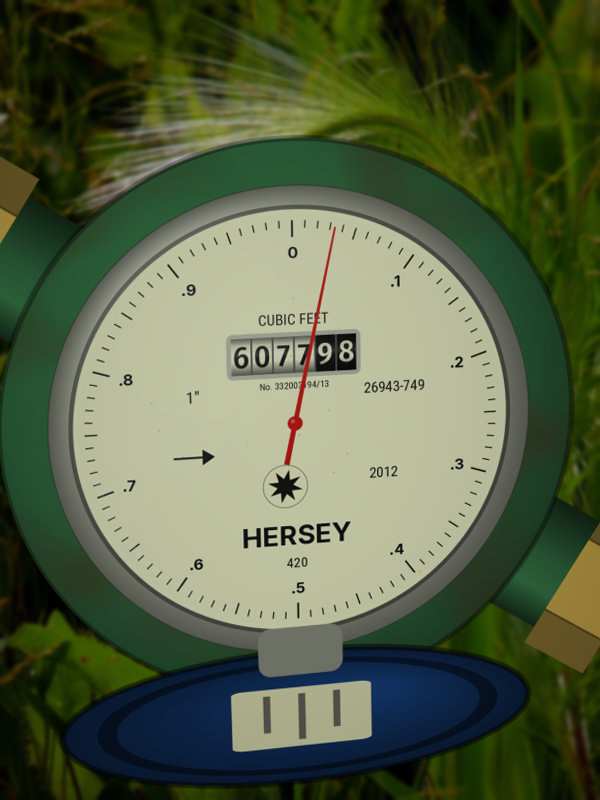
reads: 607798.03
